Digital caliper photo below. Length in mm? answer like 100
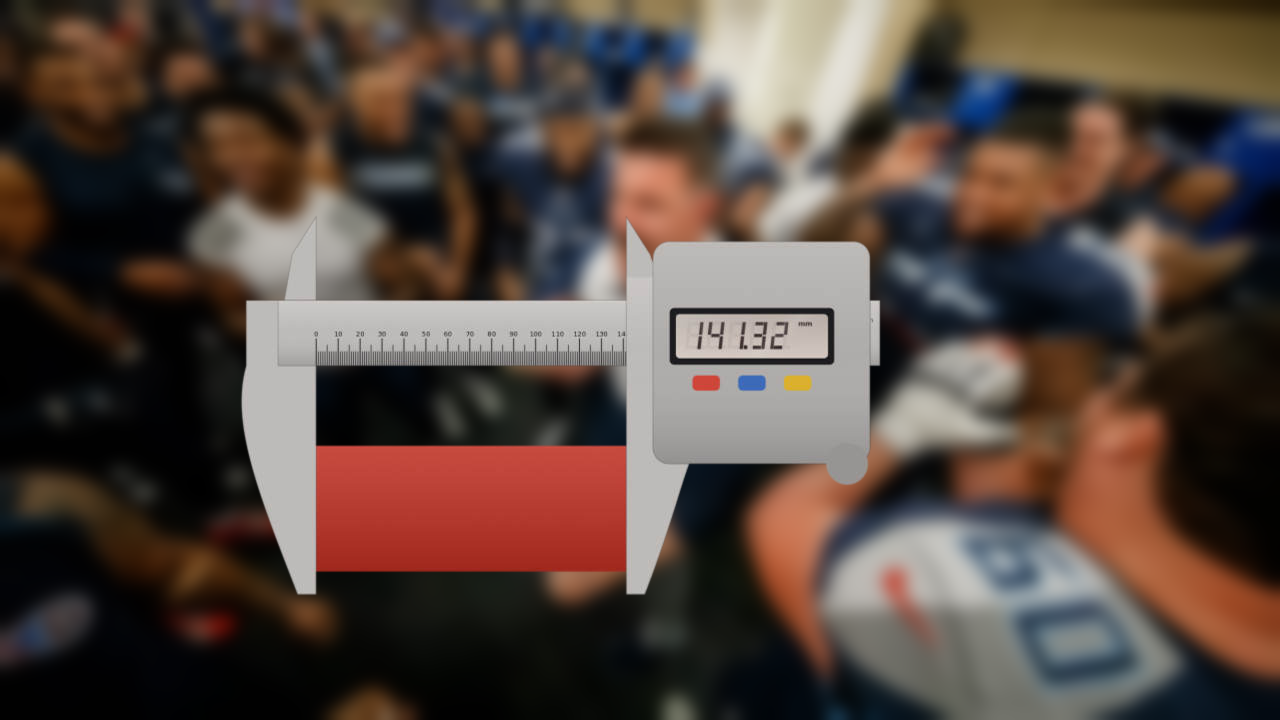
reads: 141.32
